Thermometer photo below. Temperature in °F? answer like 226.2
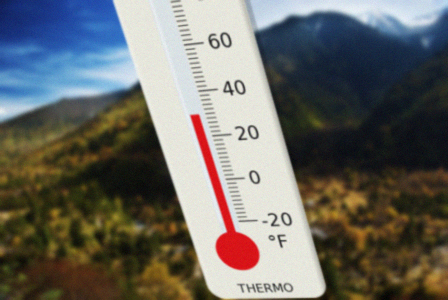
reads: 30
